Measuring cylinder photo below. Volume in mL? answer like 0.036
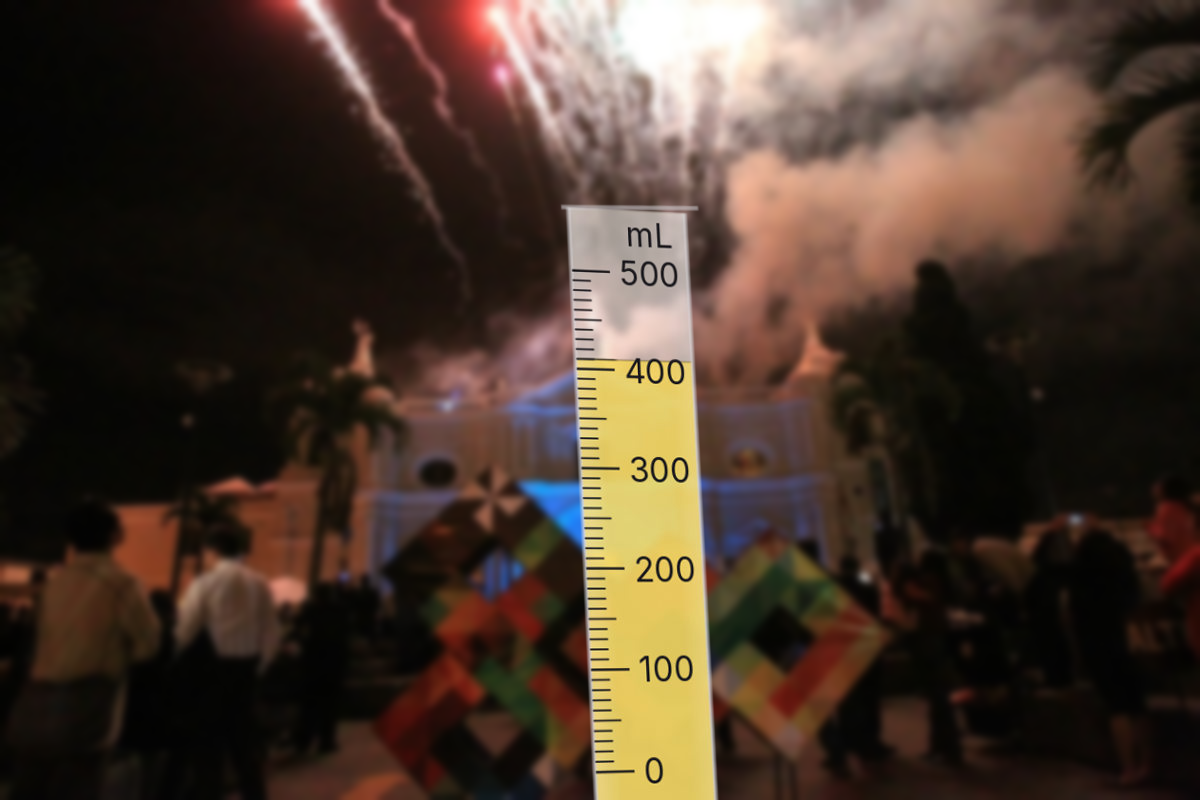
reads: 410
